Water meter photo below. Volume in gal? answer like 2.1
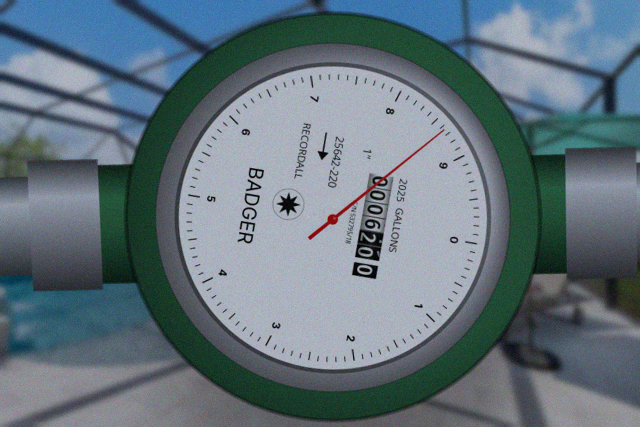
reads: 6198.6
